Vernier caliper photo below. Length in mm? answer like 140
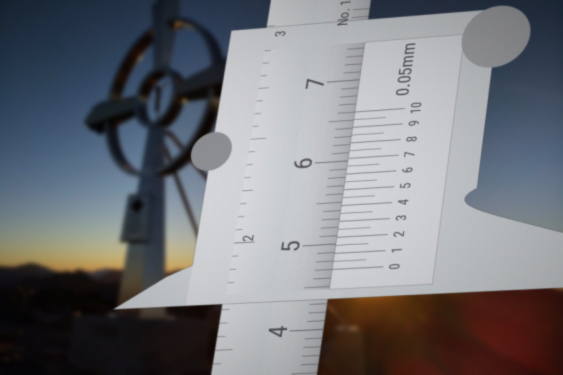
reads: 47.0
